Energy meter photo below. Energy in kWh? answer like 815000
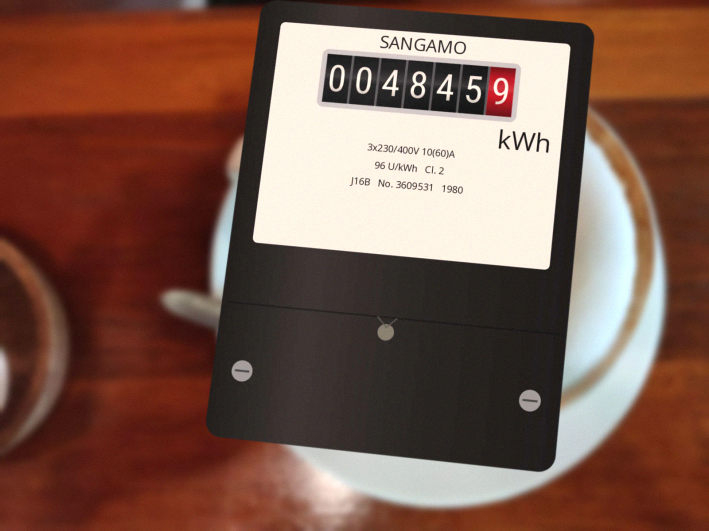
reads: 4845.9
